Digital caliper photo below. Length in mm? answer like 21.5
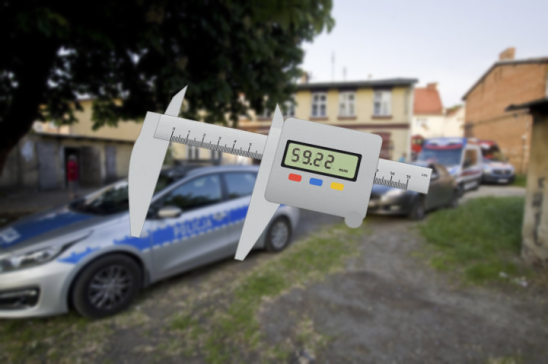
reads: 59.22
